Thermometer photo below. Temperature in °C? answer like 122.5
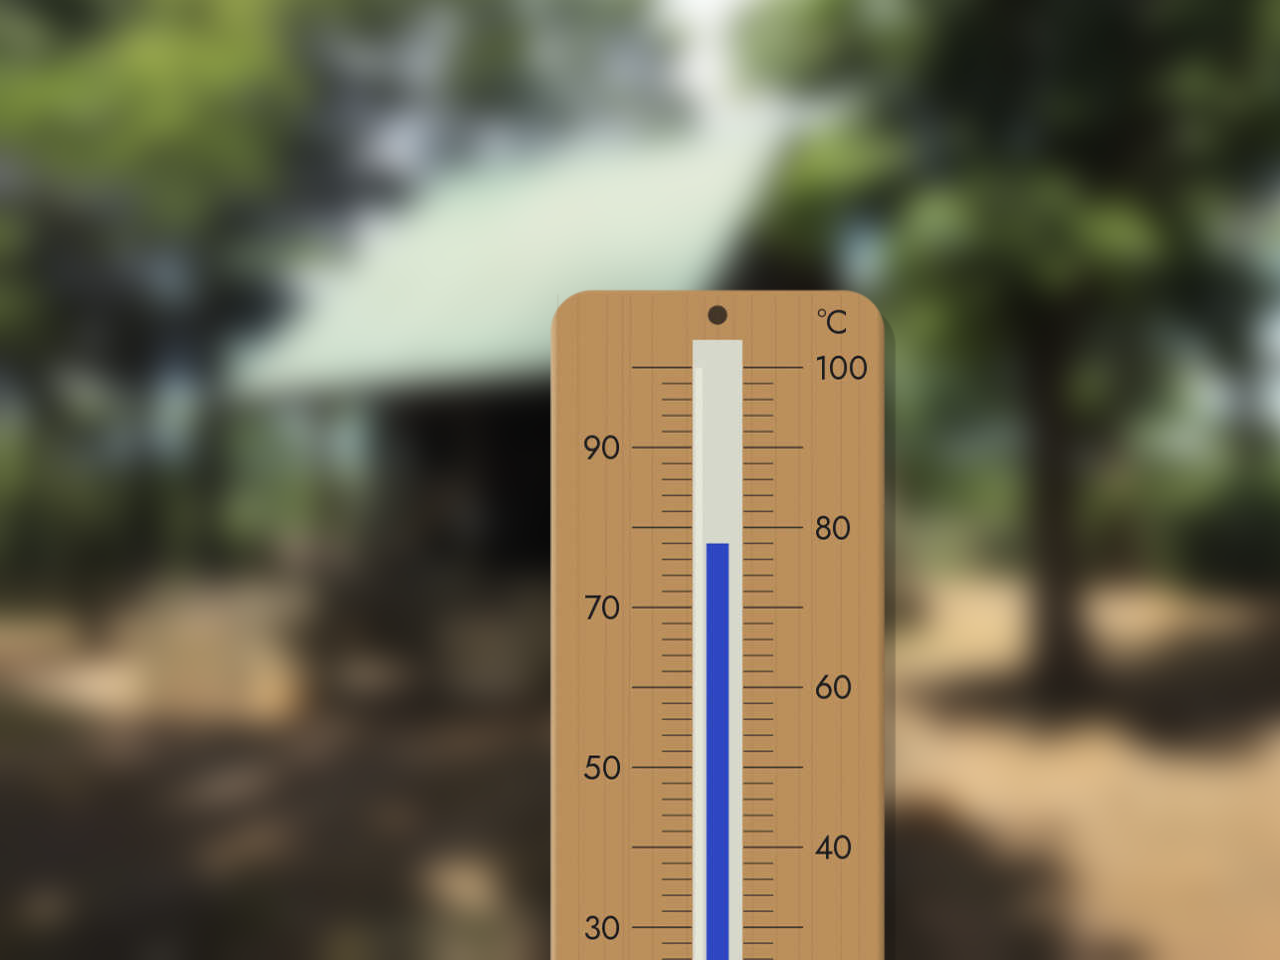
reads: 78
